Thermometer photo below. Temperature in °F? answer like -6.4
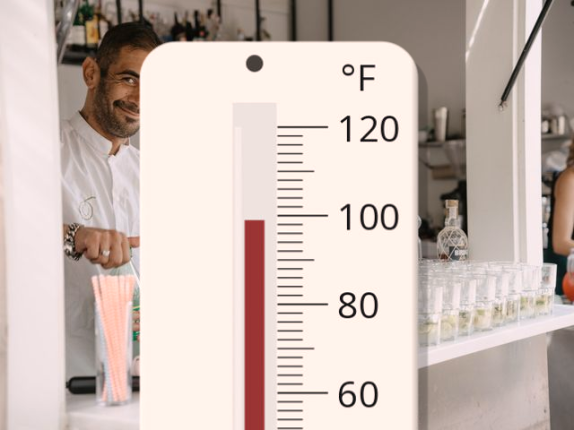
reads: 99
